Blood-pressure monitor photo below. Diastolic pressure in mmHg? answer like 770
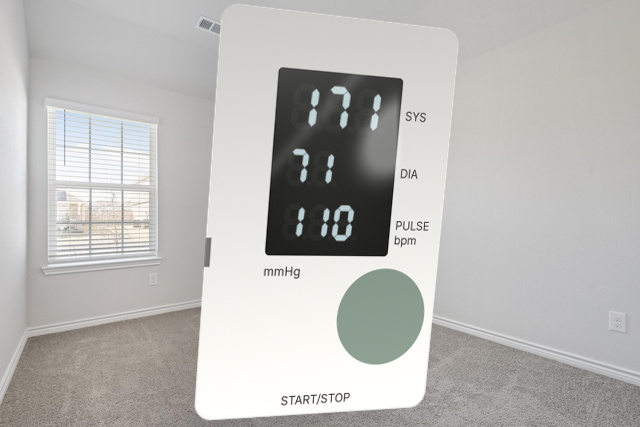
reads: 71
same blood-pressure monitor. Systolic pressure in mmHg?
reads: 171
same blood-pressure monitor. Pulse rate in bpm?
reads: 110
